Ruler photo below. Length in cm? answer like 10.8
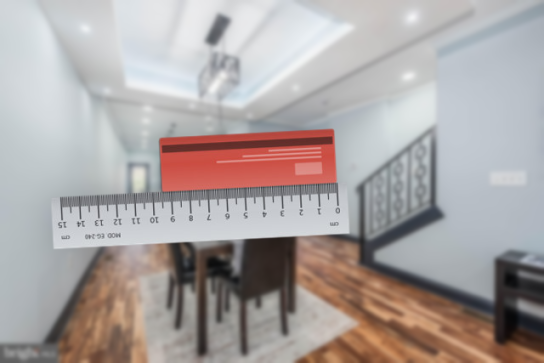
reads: 9.5
